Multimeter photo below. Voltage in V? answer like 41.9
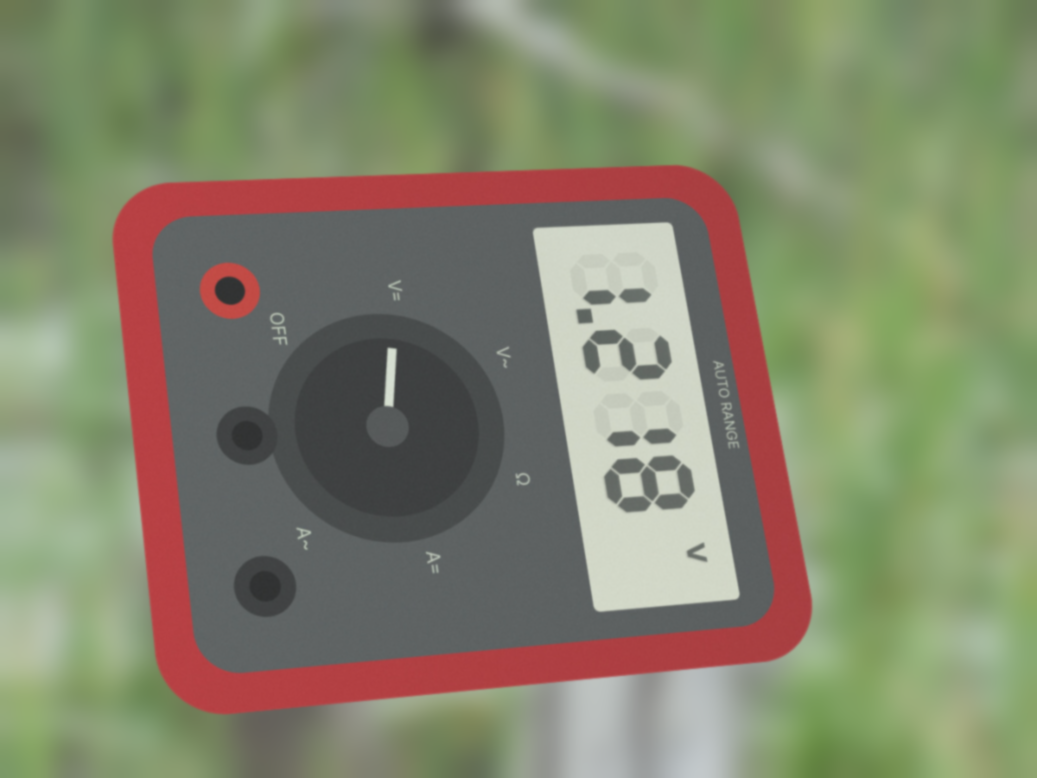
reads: 1.218
